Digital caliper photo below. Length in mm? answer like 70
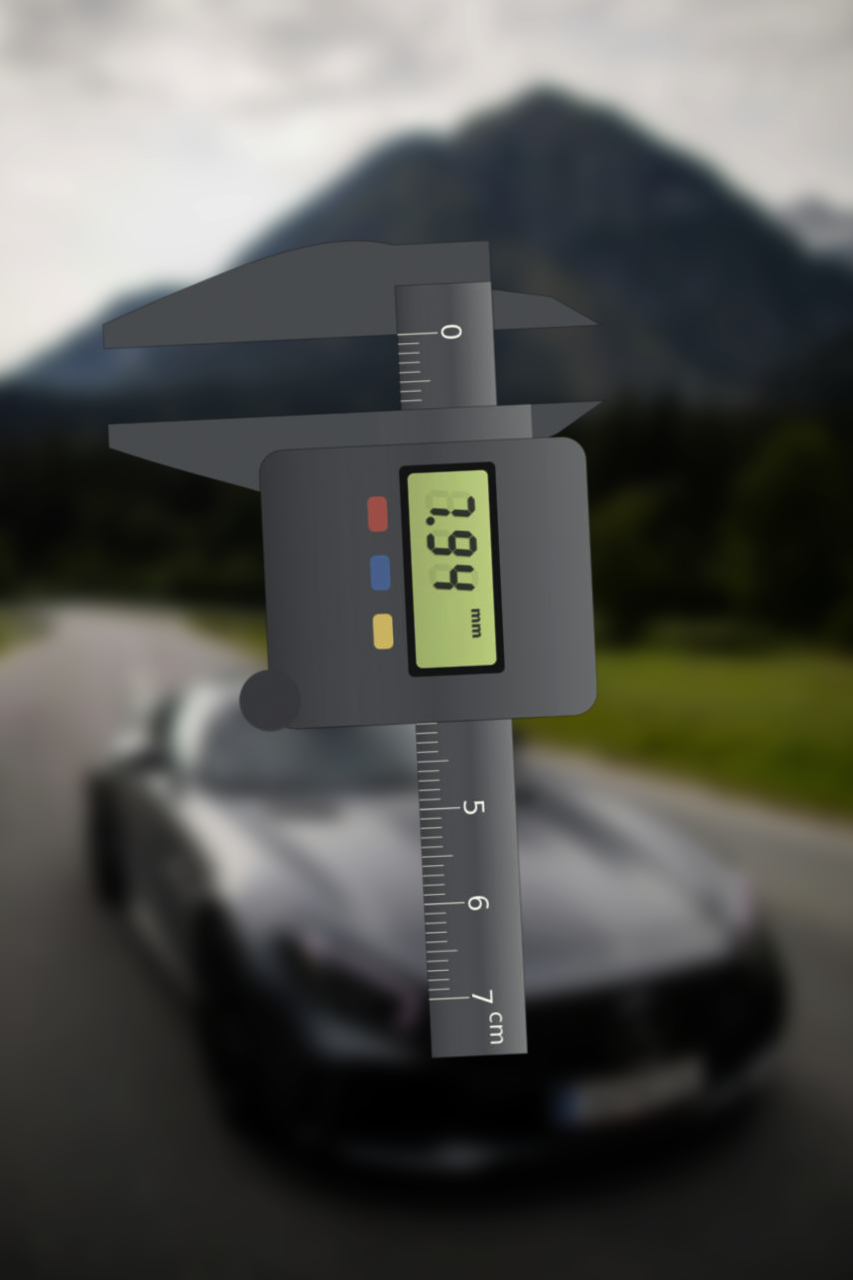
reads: 7.94
